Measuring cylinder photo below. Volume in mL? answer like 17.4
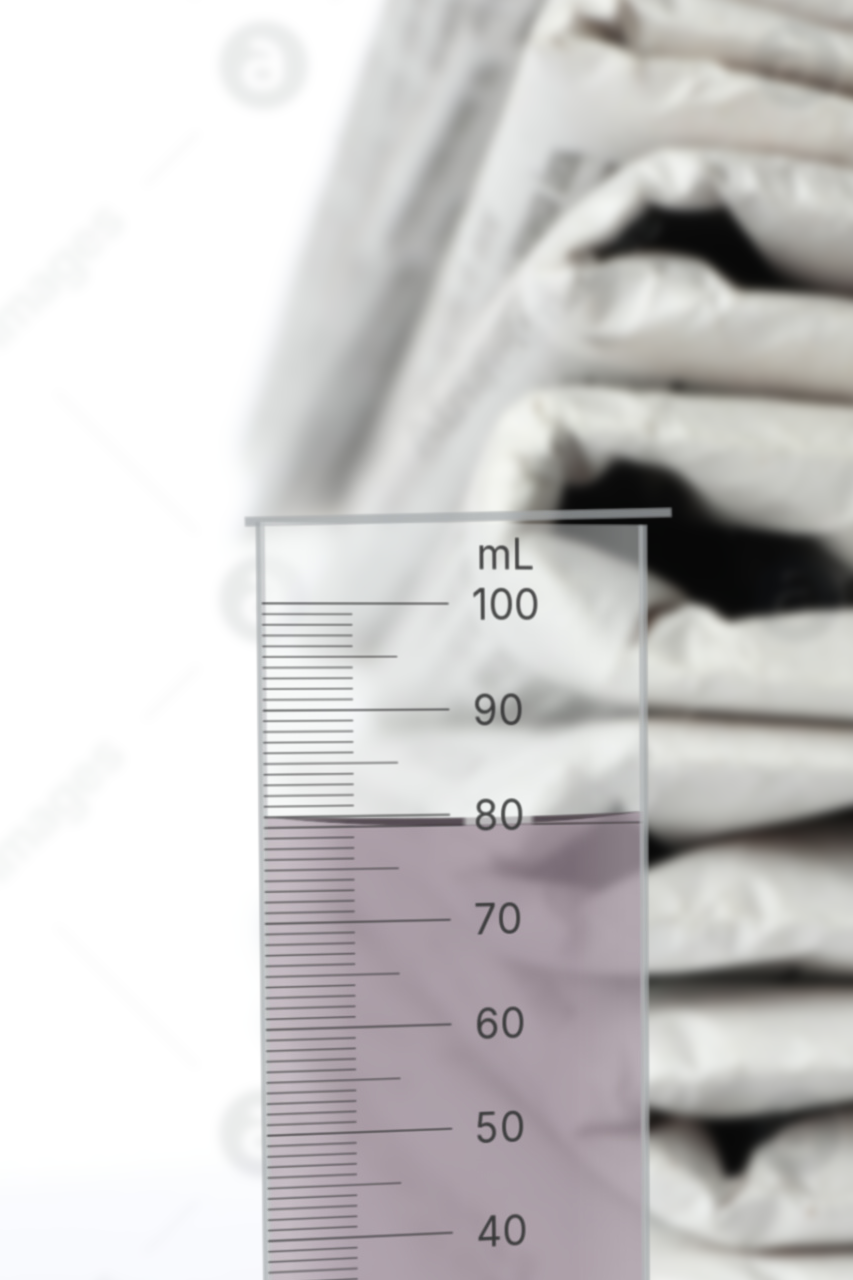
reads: 79
